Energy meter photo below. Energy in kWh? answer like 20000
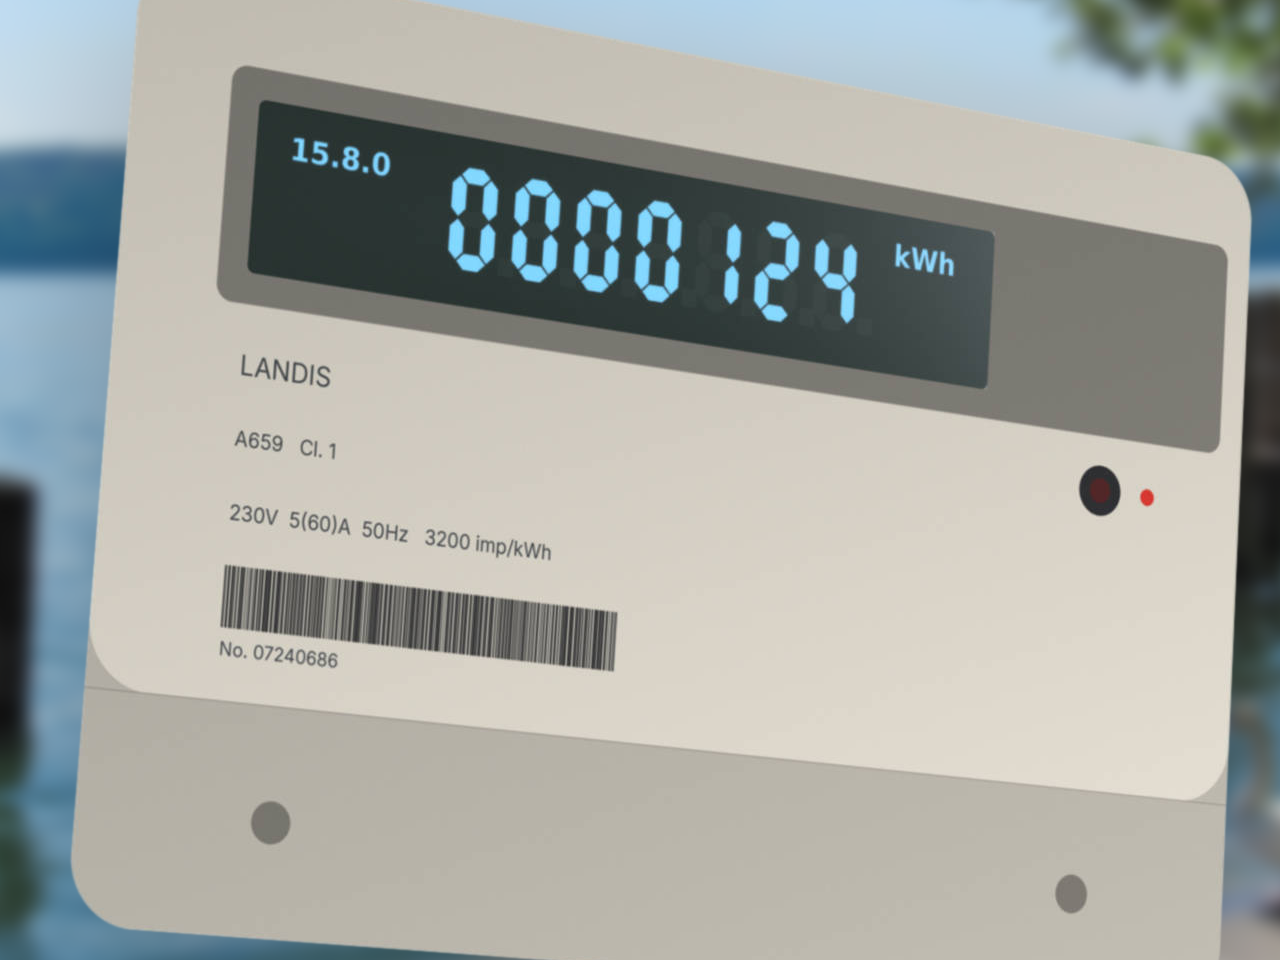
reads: 124
